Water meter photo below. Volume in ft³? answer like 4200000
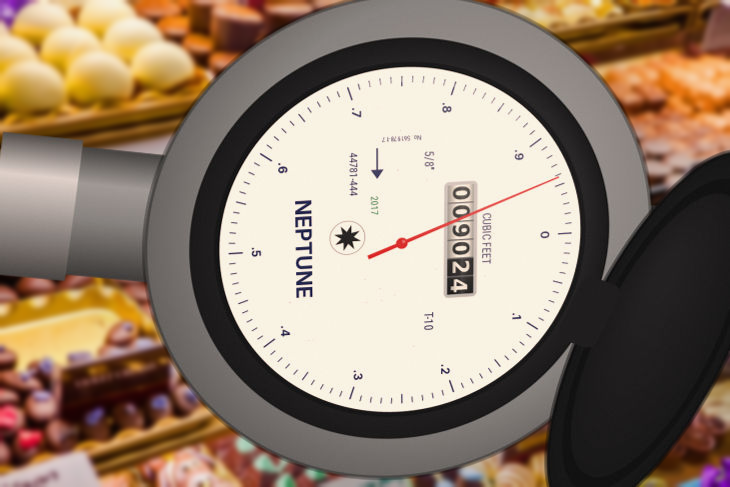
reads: 9023.94
